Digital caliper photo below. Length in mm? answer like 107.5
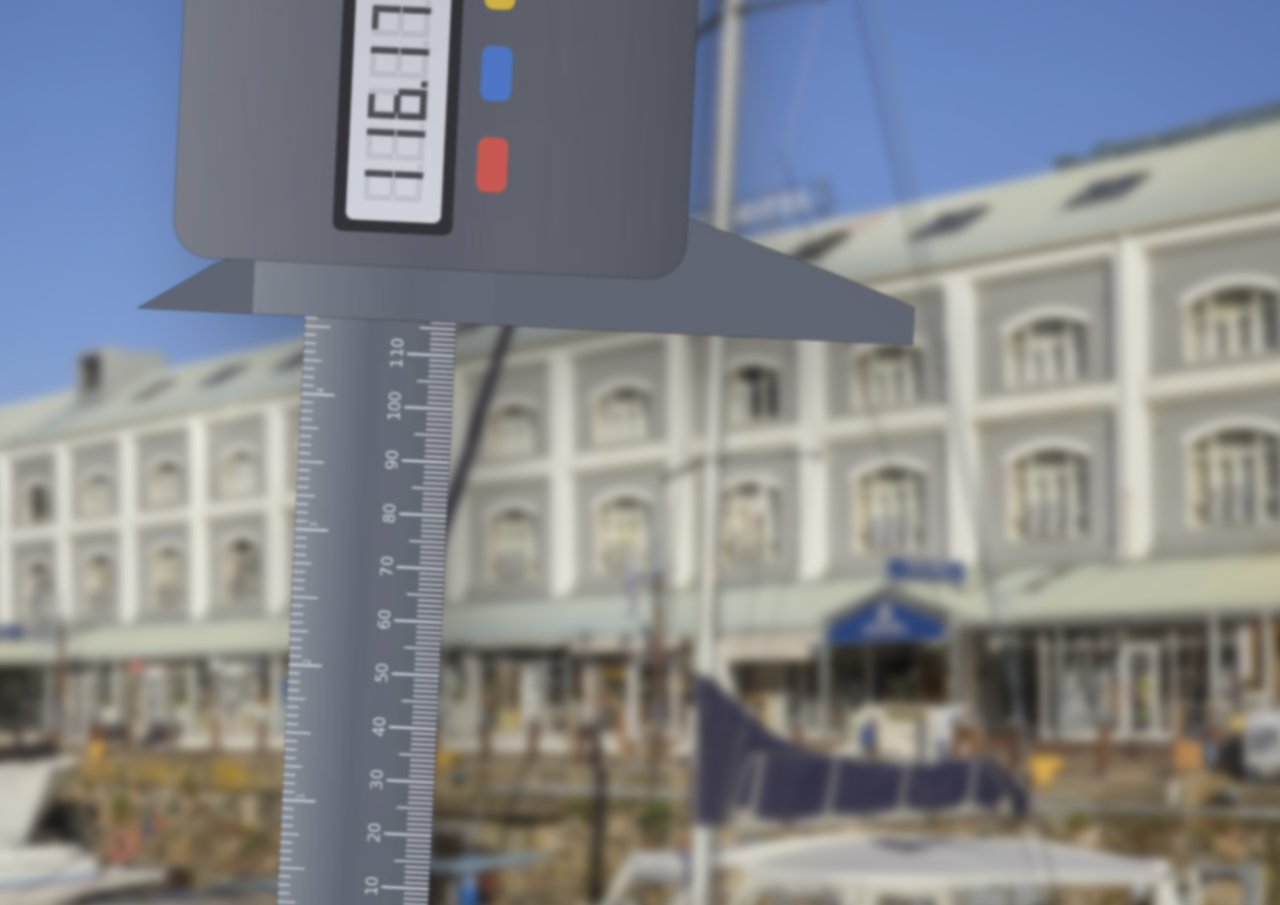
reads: 116.17
